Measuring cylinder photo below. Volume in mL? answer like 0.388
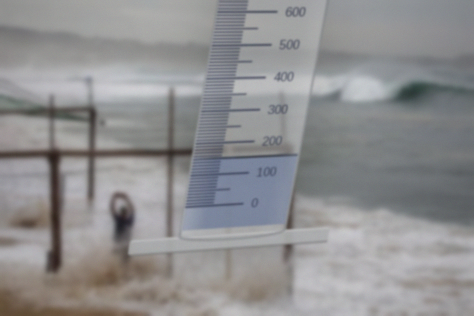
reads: 150
